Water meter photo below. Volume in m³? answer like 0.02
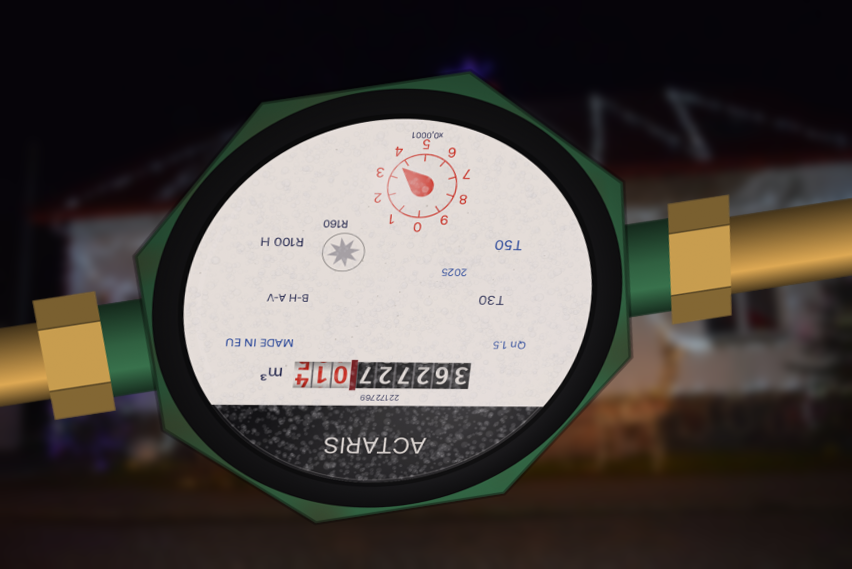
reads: 362727.0143
